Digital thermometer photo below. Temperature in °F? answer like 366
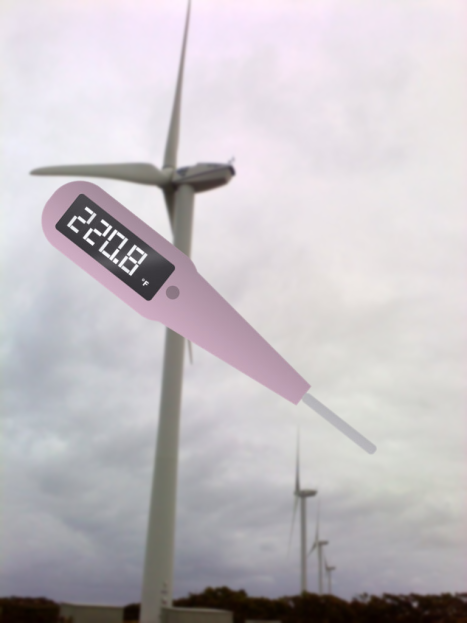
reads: 220.8
